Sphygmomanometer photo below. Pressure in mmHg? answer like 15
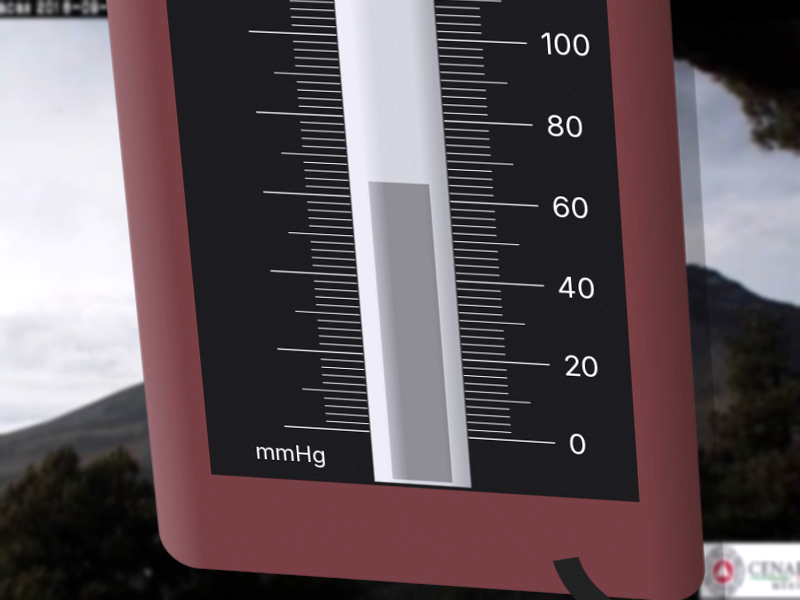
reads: 64
